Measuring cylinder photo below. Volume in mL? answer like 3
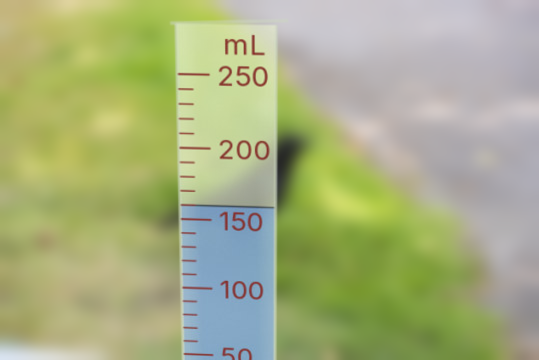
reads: 160
